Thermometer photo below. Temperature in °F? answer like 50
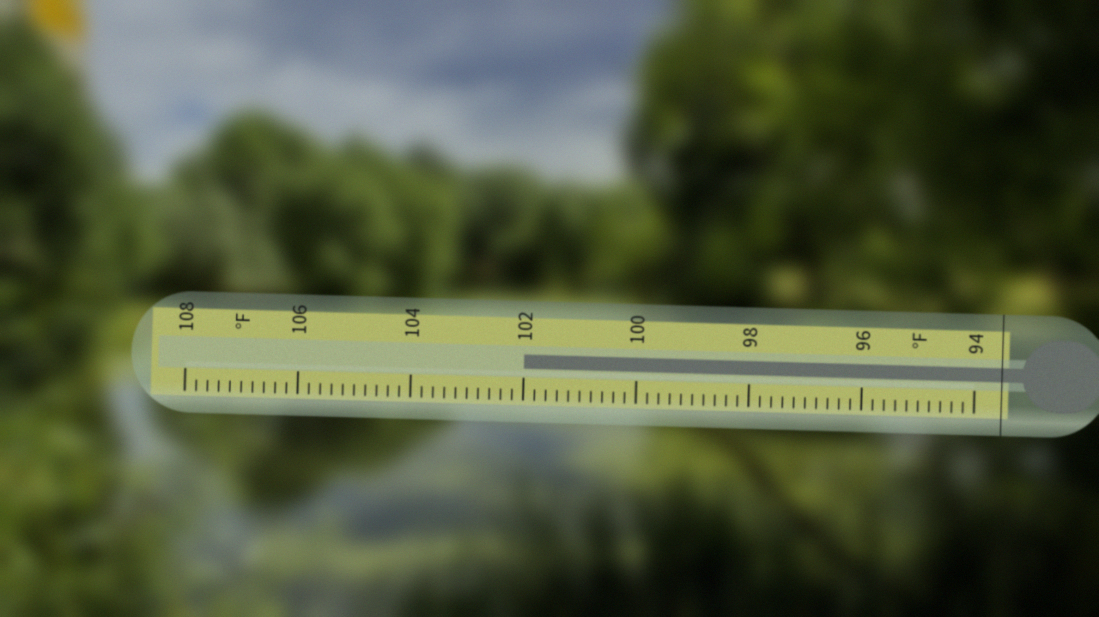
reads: 102
